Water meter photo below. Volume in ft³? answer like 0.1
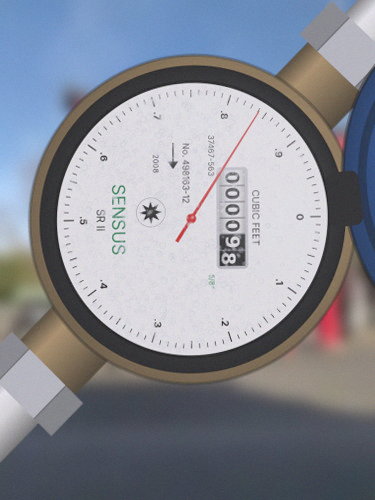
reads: 97.84
